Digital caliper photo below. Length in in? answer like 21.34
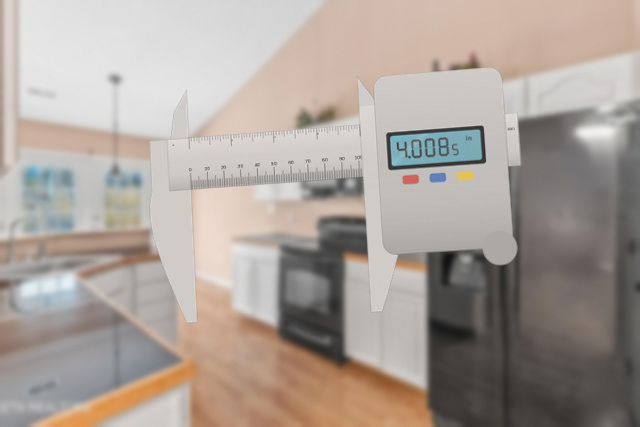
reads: 4.0085
